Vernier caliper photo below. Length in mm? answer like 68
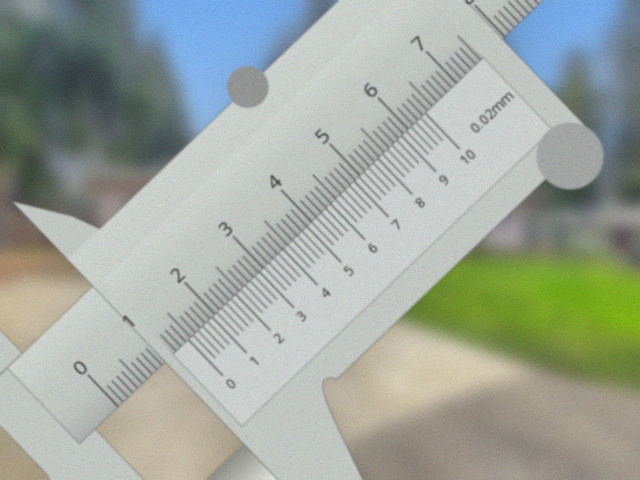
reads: 14.5
